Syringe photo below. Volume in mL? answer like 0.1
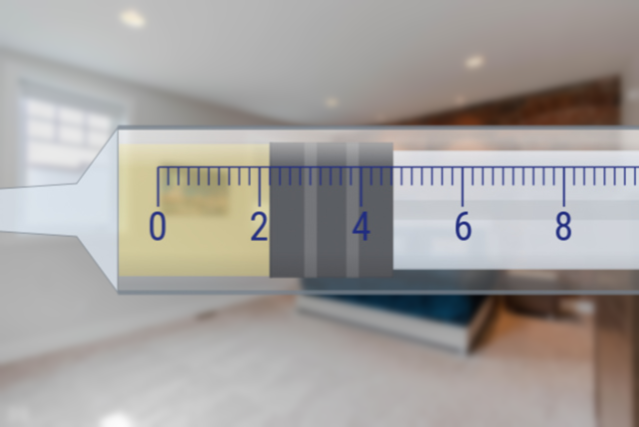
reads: 2.2
